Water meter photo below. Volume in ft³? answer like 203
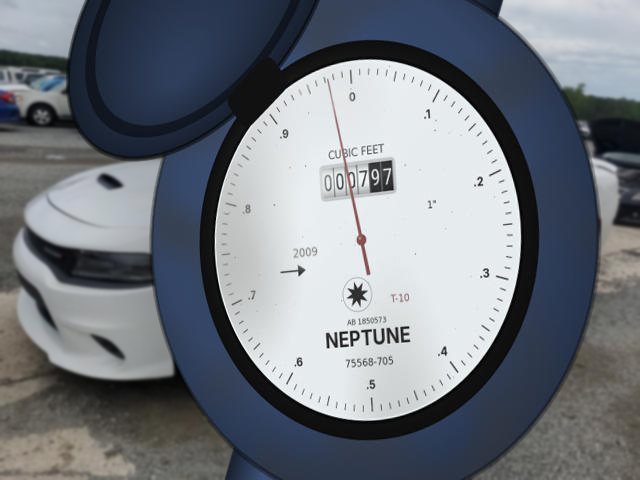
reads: 796.97
